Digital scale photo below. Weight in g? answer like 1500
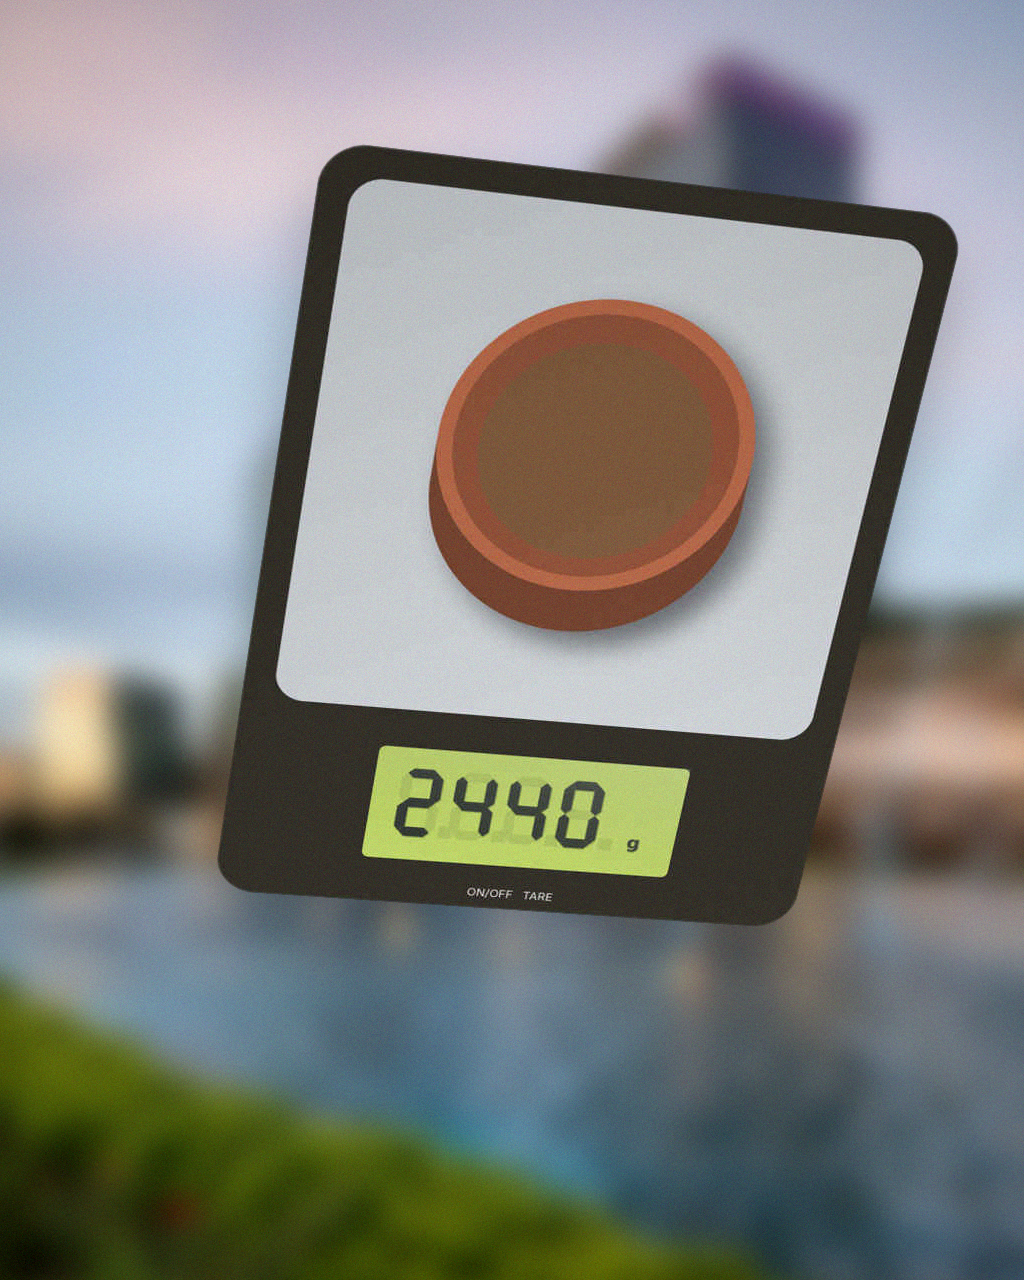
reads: 2440
